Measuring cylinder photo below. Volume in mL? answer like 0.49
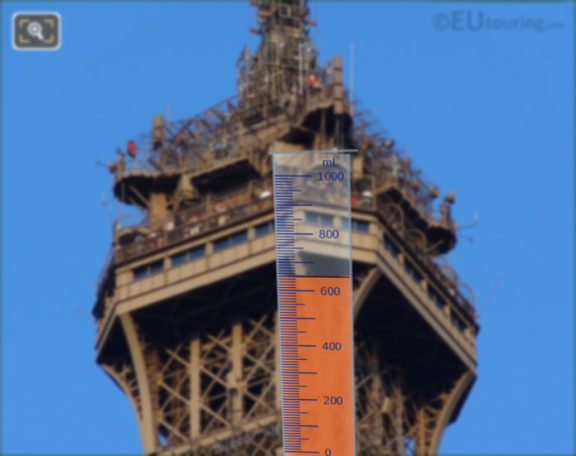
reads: 650
